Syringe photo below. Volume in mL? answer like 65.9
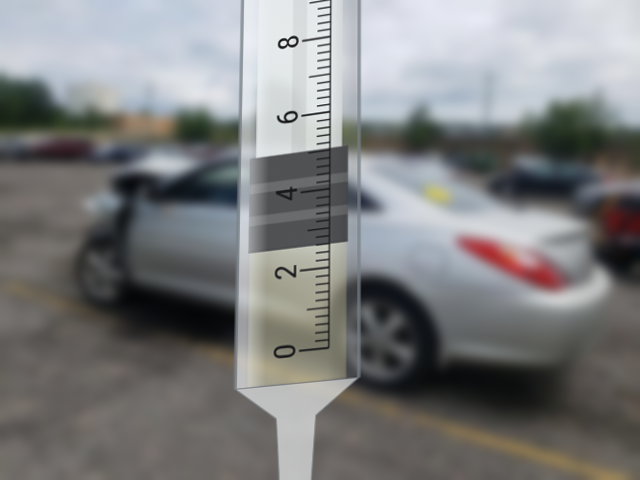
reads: 2.6
